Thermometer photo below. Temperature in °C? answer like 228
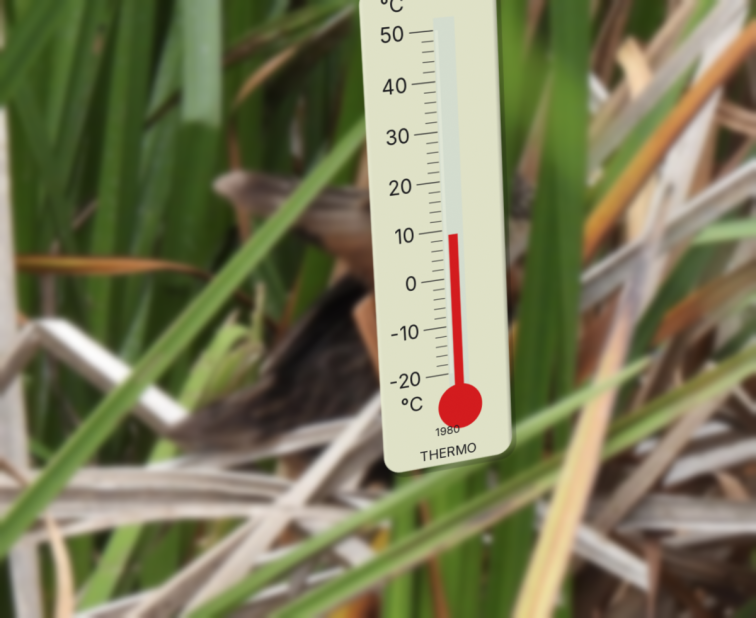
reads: 9
